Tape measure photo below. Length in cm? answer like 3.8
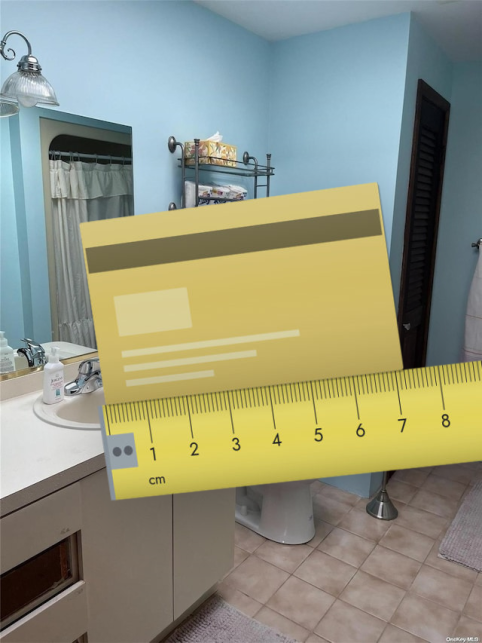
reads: 7.2
